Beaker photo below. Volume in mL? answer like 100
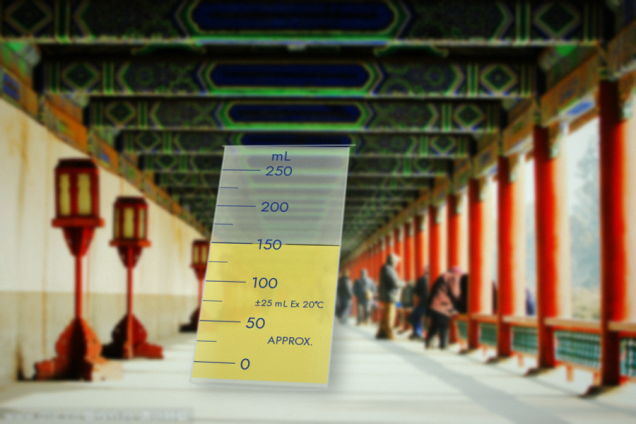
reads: 150
